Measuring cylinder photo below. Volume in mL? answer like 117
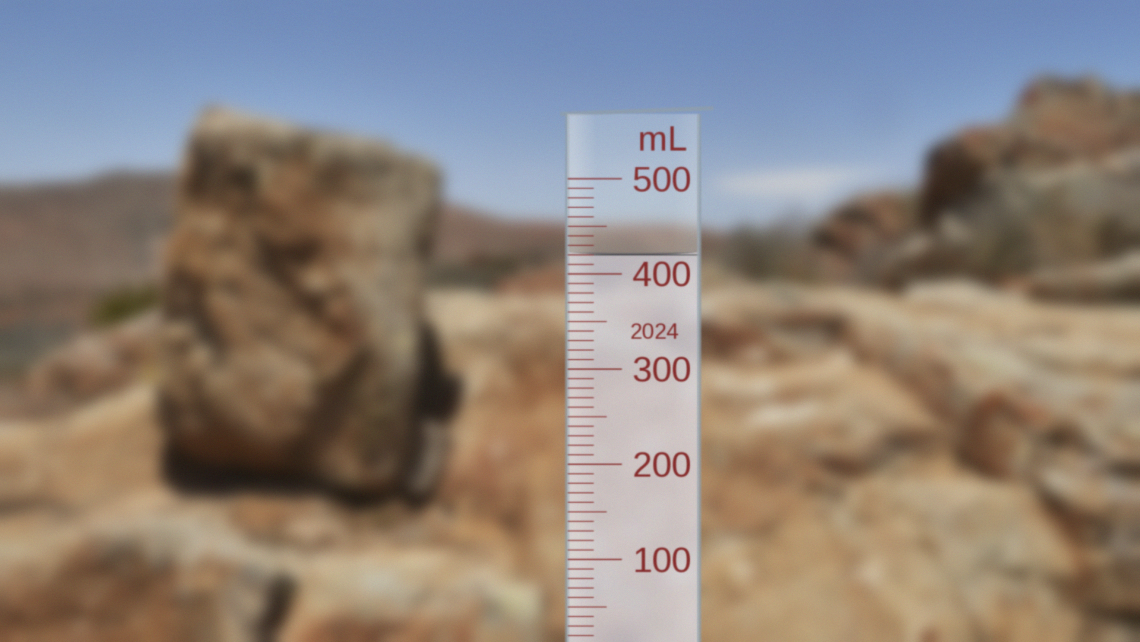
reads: 420
